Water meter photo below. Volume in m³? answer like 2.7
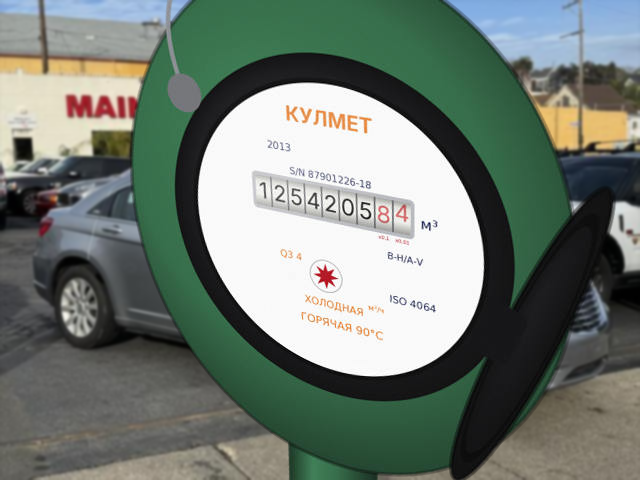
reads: 1254205.84
